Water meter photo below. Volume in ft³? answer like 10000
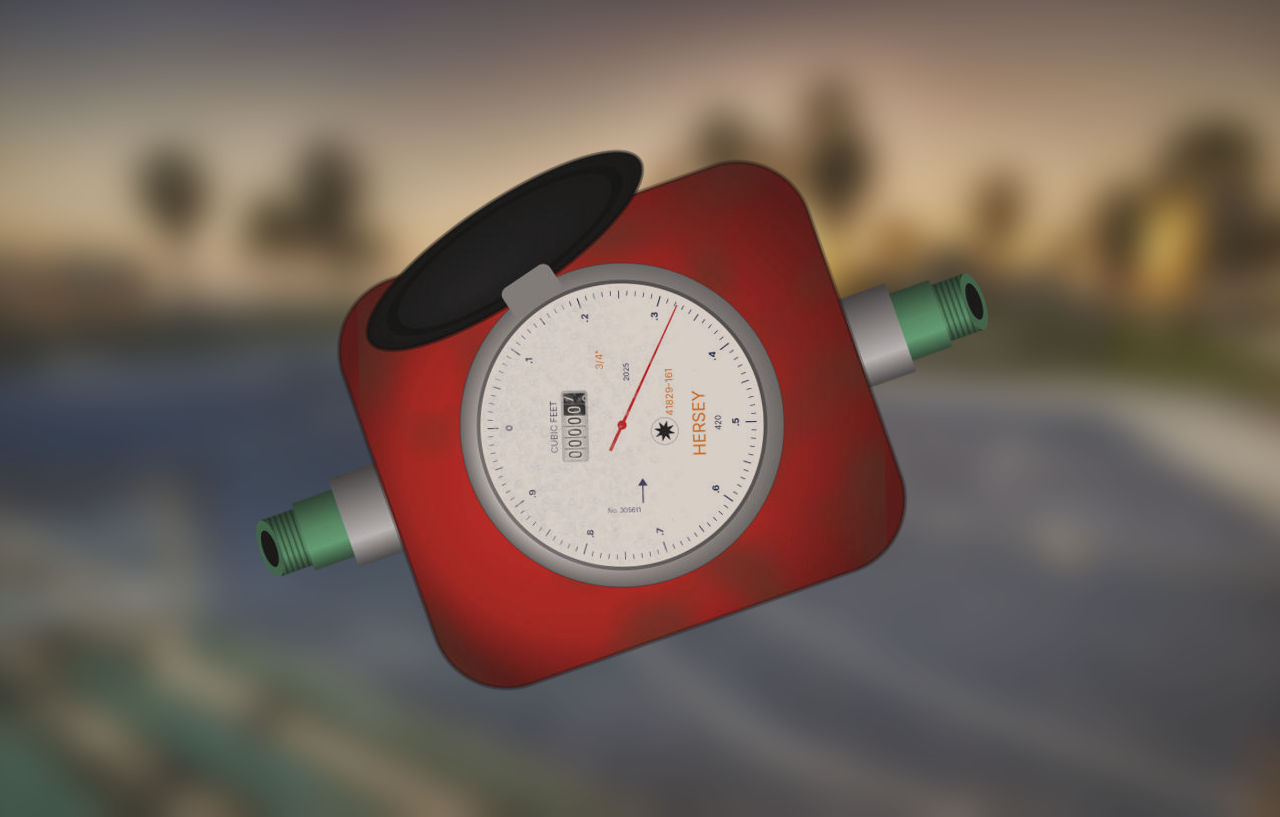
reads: 7.32
